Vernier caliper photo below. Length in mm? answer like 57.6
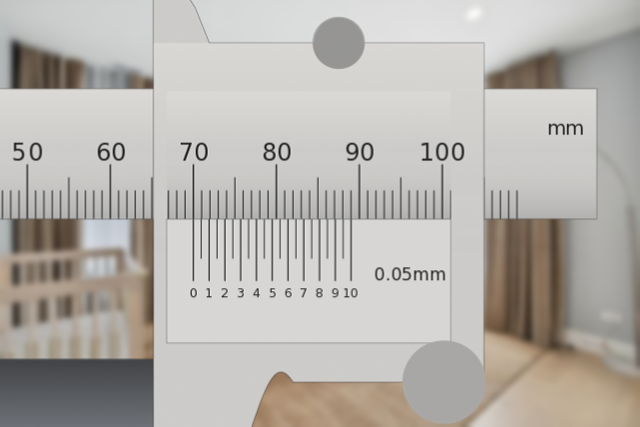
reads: 70.0
